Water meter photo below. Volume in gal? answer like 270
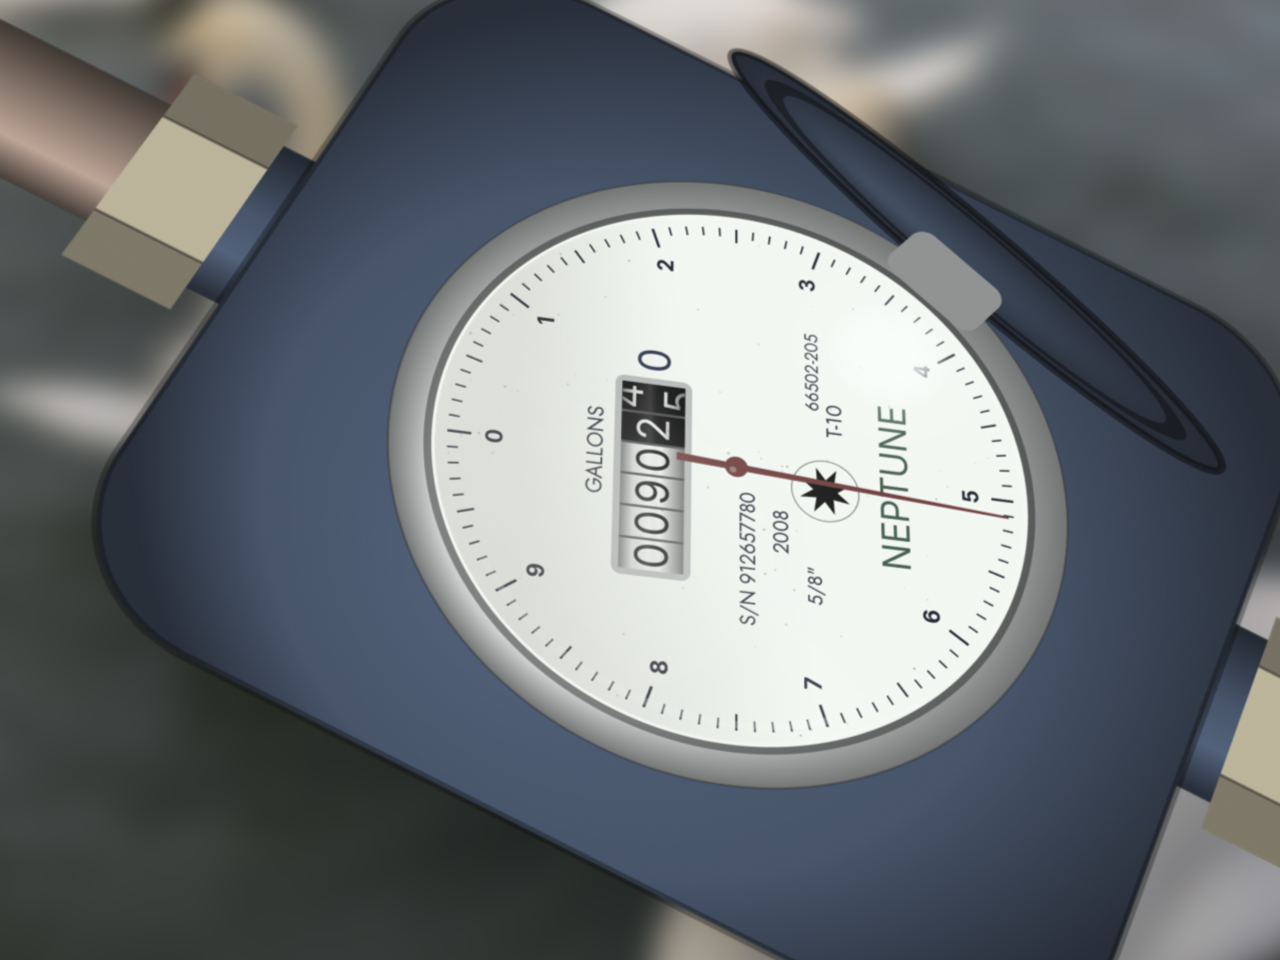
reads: 90245.1
